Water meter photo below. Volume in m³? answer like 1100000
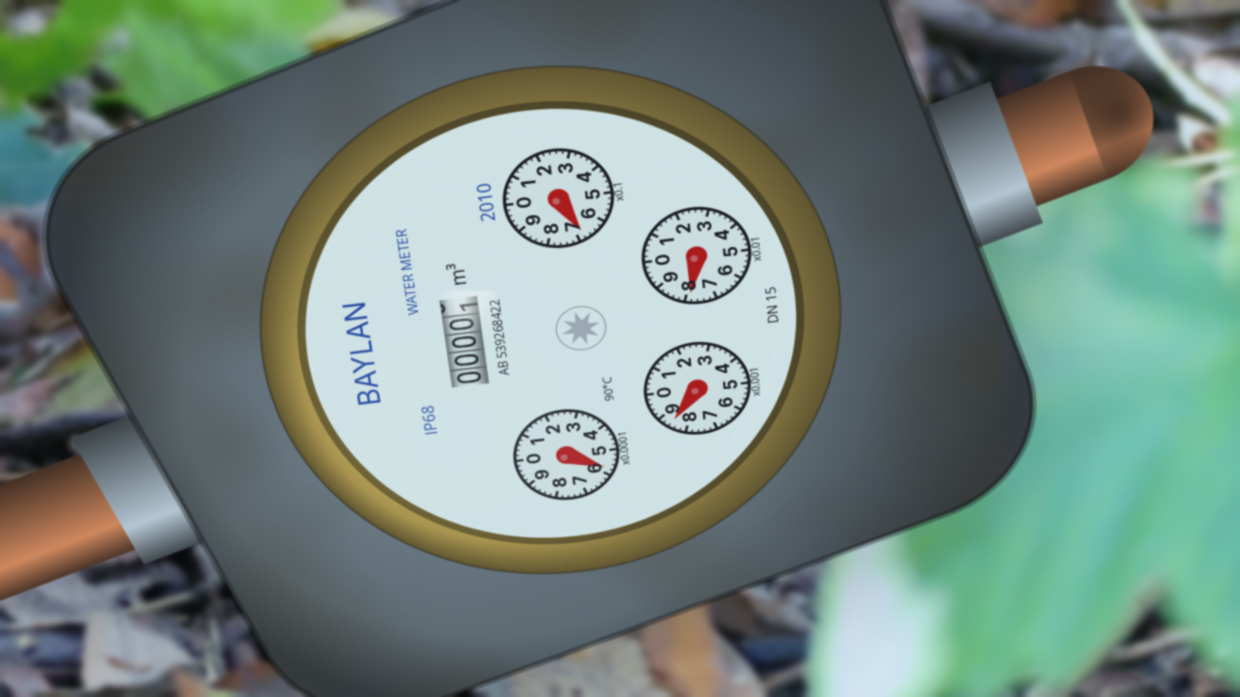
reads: 0.6785
